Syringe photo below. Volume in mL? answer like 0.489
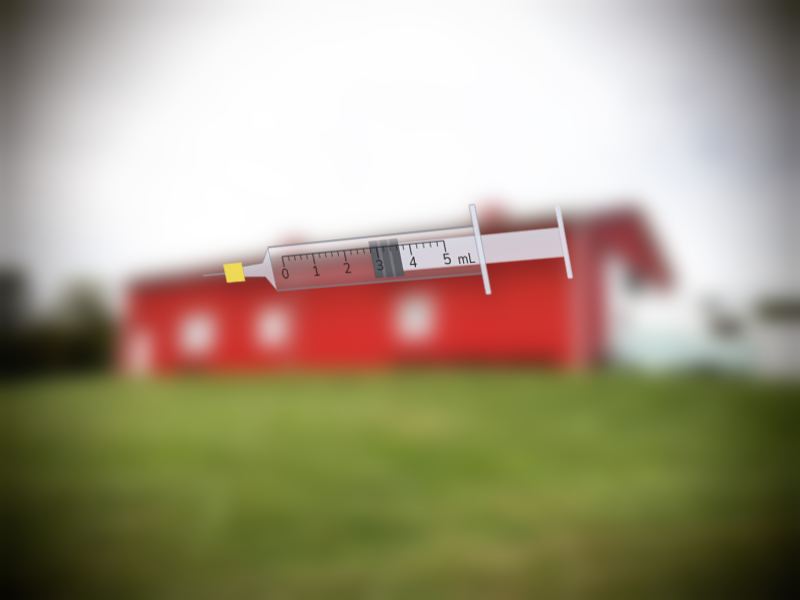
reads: 2.8
